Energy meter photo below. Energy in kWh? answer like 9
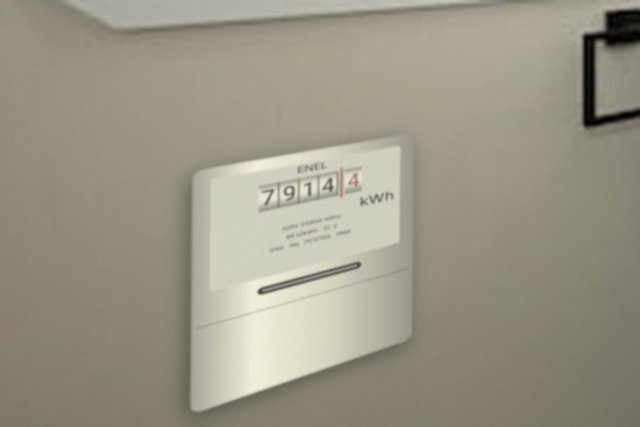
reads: 7914.4
